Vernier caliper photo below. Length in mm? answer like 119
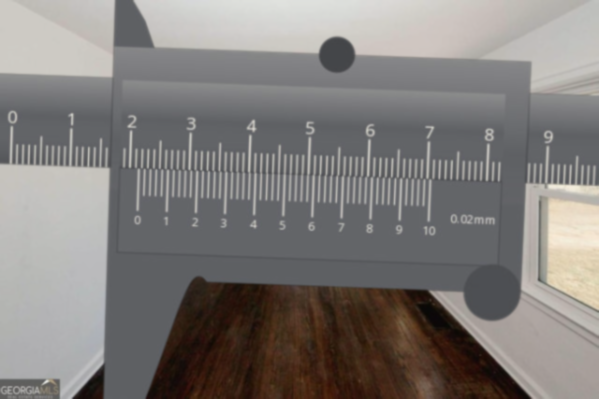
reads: 21.5
